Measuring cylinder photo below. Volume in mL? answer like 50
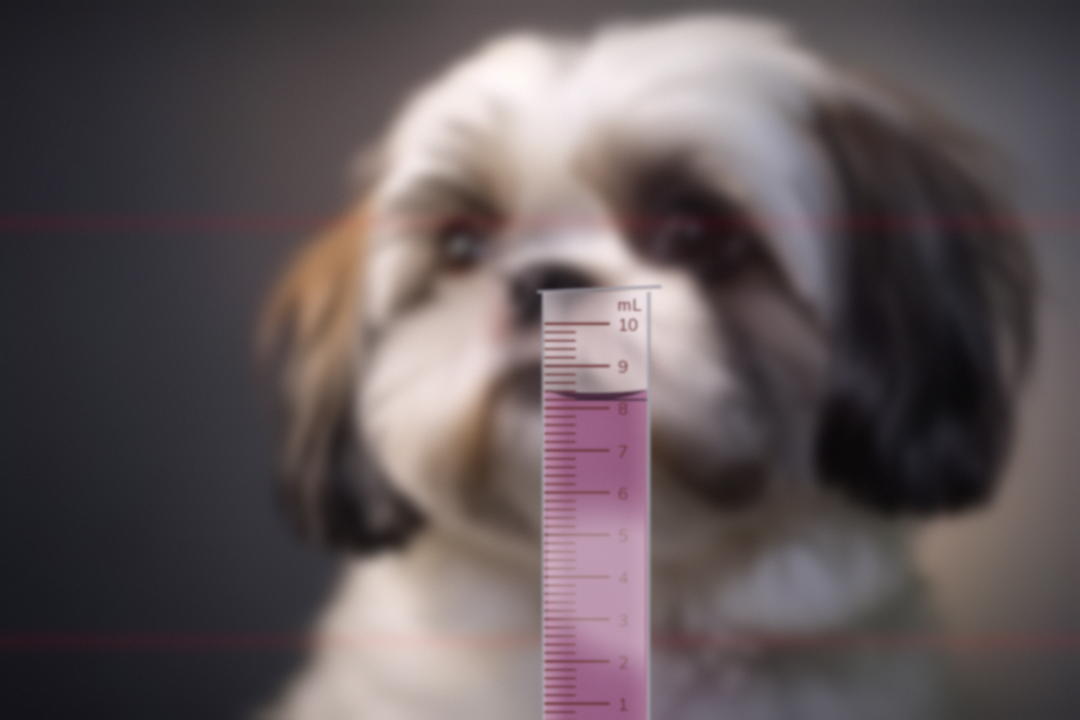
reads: 8.2
